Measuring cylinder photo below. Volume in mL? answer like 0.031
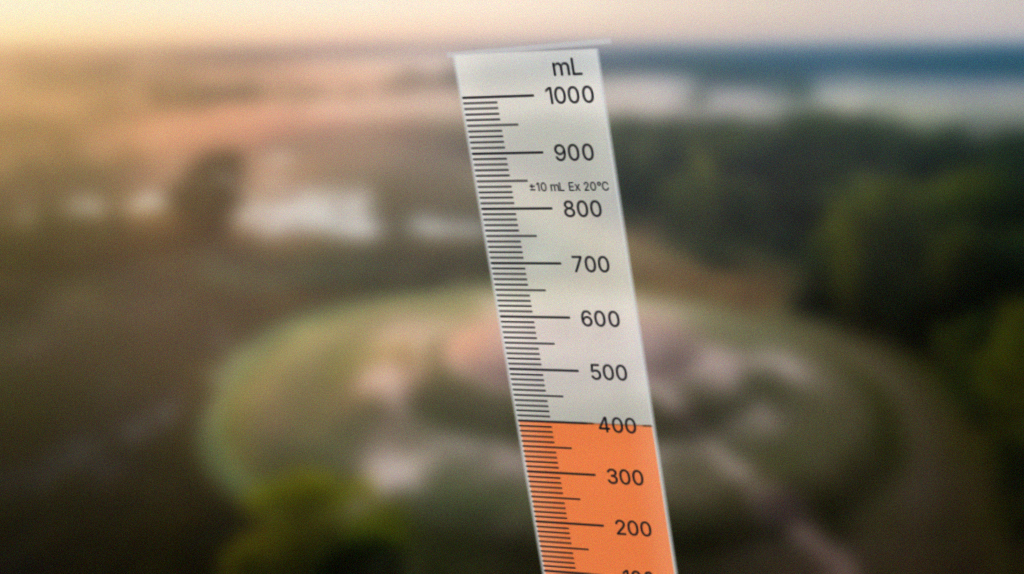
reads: 400
